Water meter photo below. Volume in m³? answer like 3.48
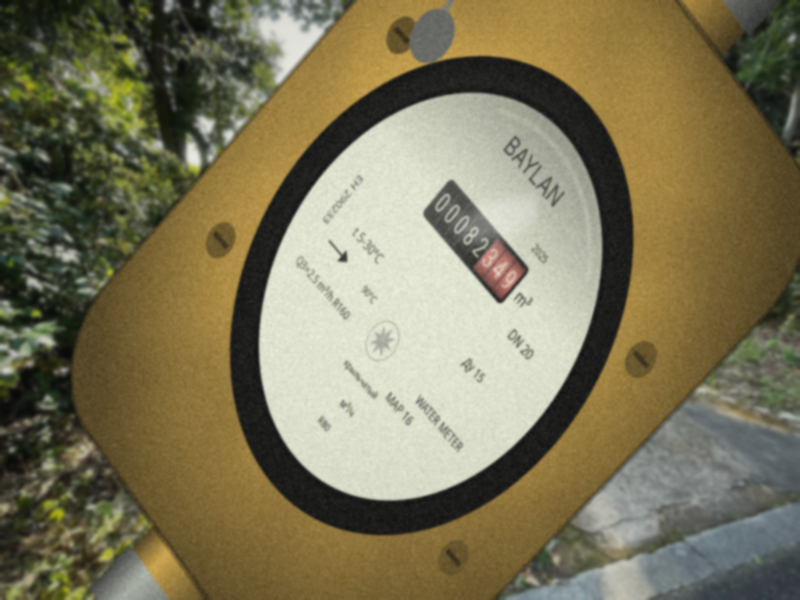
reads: 82.349
